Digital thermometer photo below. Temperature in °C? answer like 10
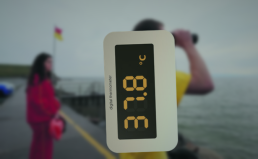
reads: 37.8
